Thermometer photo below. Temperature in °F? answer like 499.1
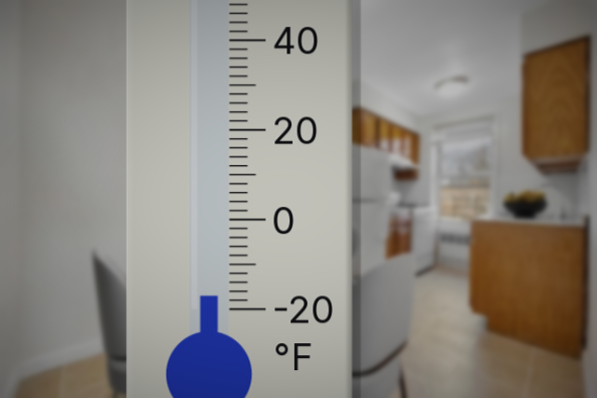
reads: -17
